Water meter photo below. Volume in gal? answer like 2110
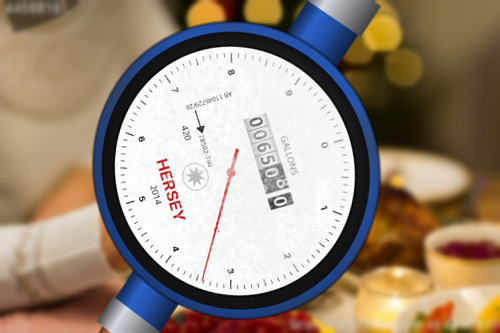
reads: 65083.4
